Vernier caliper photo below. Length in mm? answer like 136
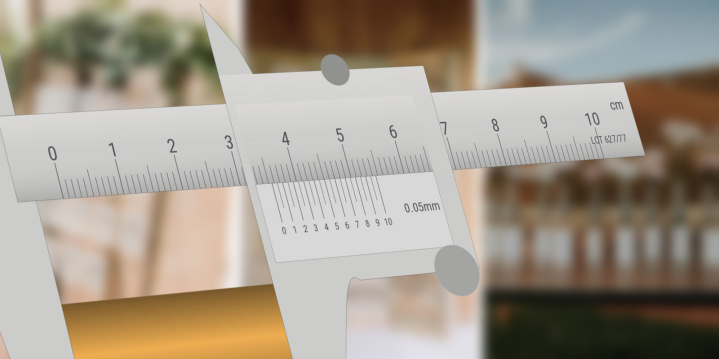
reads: 35.6
